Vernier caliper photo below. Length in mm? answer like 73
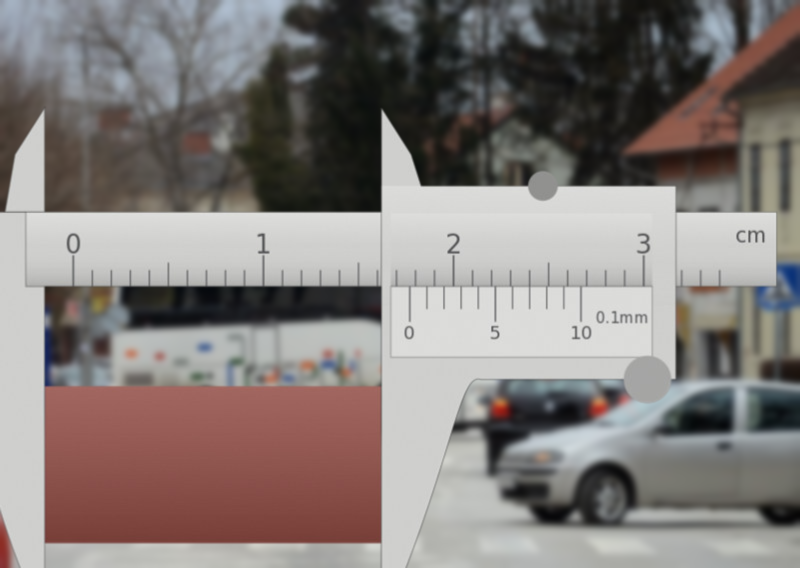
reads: 17.7
